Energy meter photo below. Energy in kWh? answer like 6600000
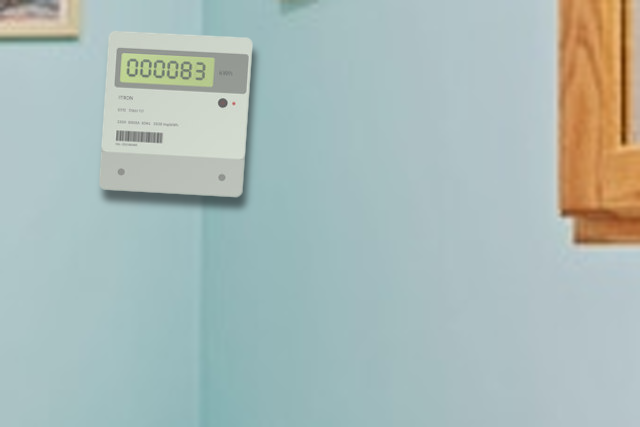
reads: 83
